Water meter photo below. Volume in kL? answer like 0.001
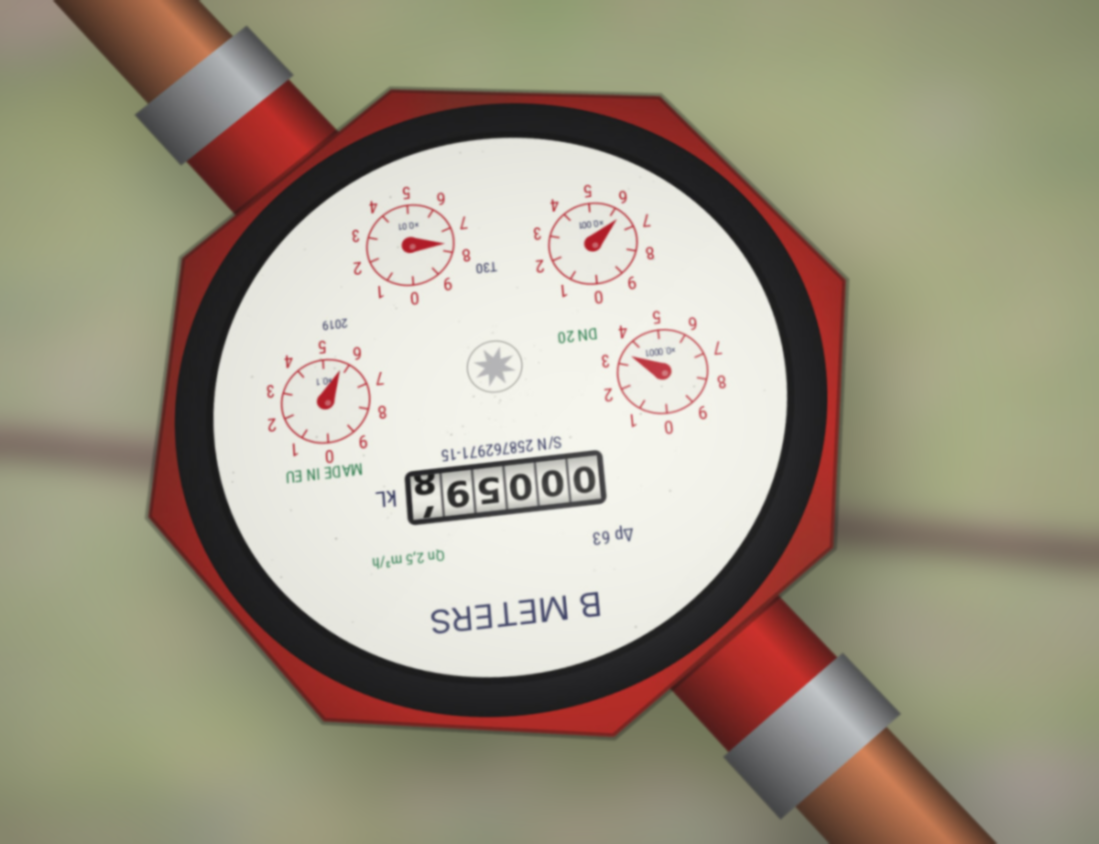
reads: 597.5763
